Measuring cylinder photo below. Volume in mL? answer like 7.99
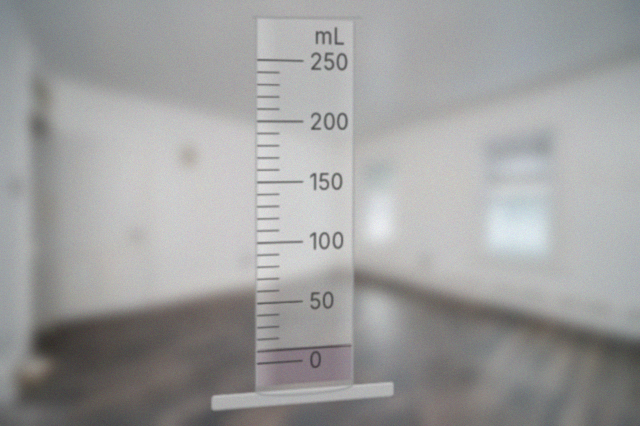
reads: 10
